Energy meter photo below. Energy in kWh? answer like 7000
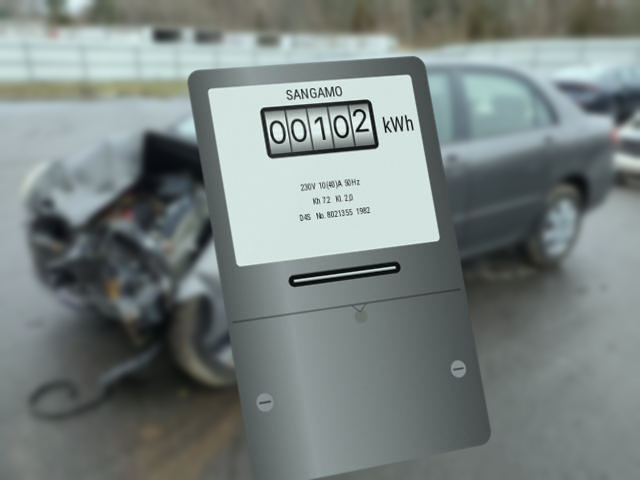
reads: 102
